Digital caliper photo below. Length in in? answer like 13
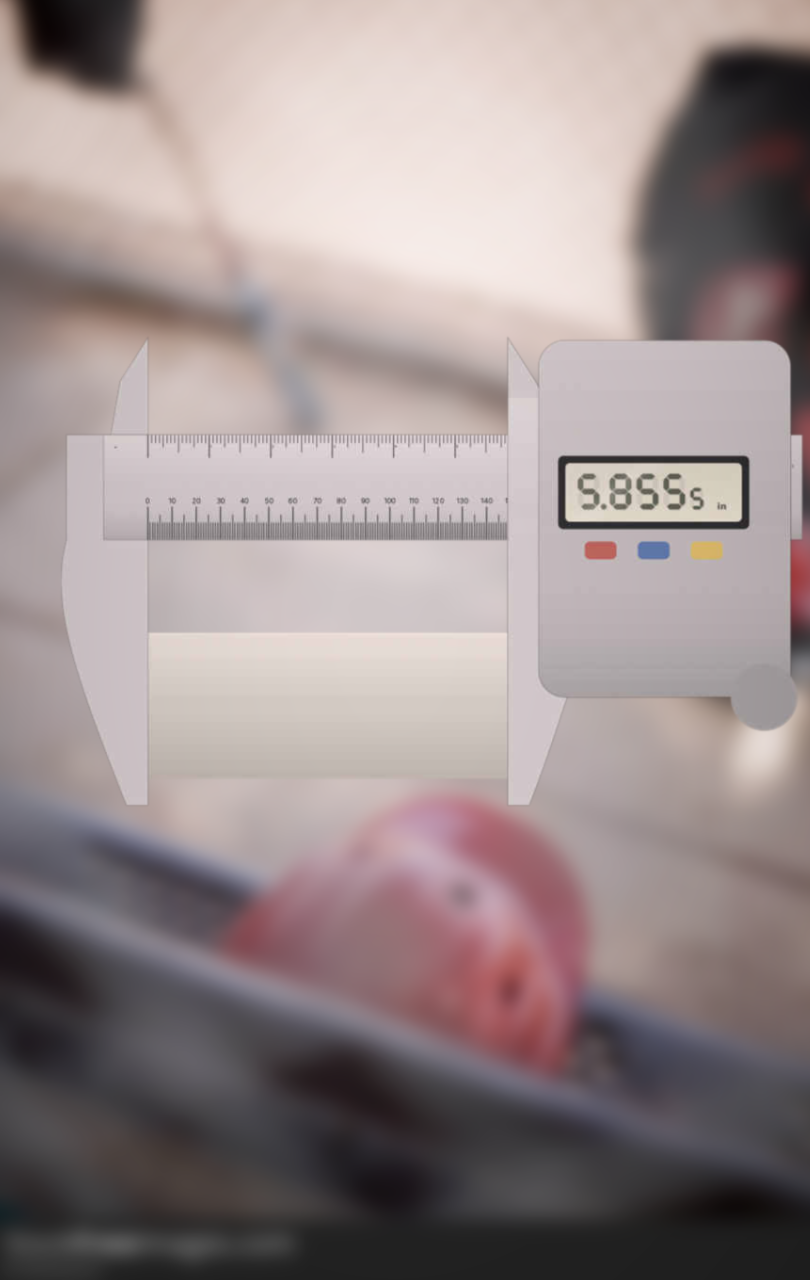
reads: 5.8555
